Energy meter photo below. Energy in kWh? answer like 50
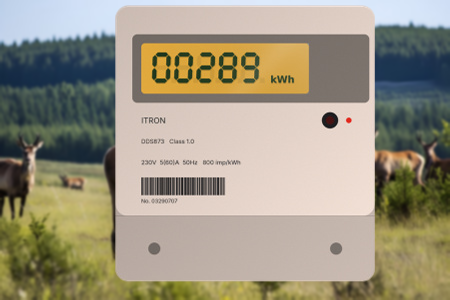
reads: 289
